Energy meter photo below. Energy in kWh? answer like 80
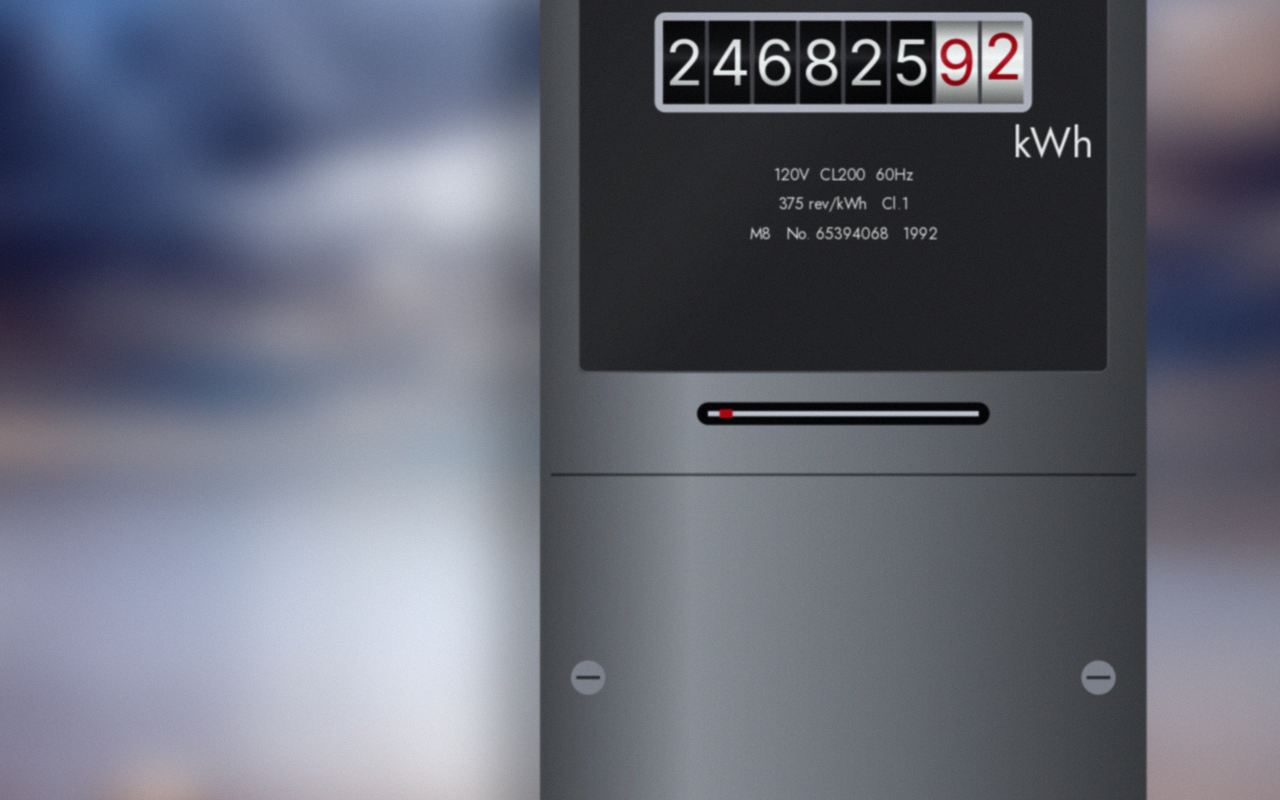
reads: 246825.92
